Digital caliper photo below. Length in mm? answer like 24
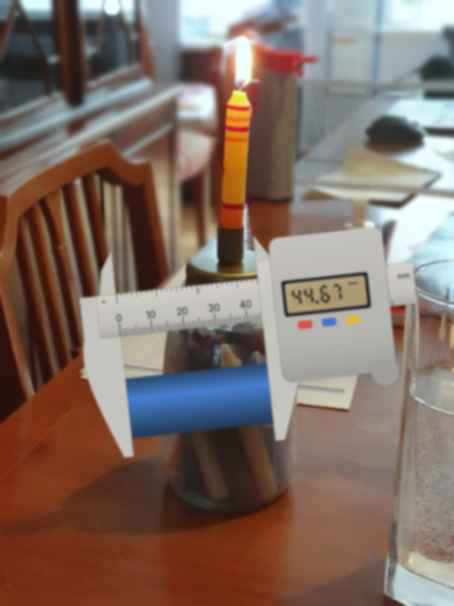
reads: 44.67
